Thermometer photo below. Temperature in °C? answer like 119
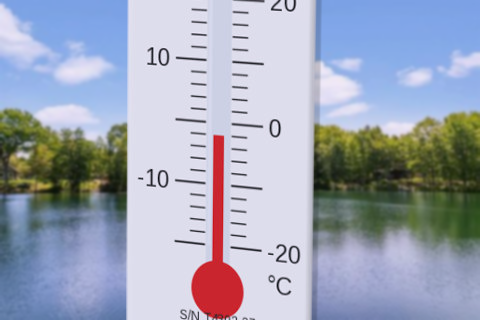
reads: -2
